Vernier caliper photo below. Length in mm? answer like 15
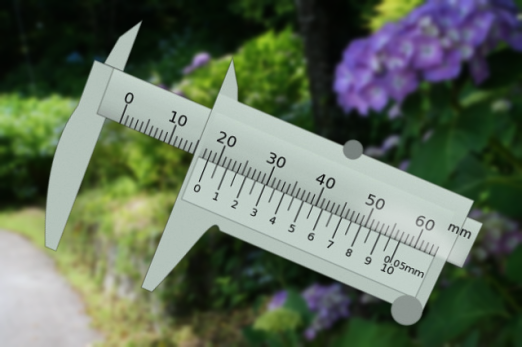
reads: 18.0
